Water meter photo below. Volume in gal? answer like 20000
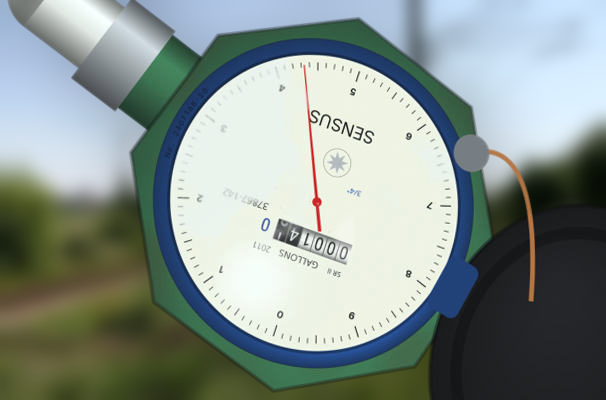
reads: 1414.3
